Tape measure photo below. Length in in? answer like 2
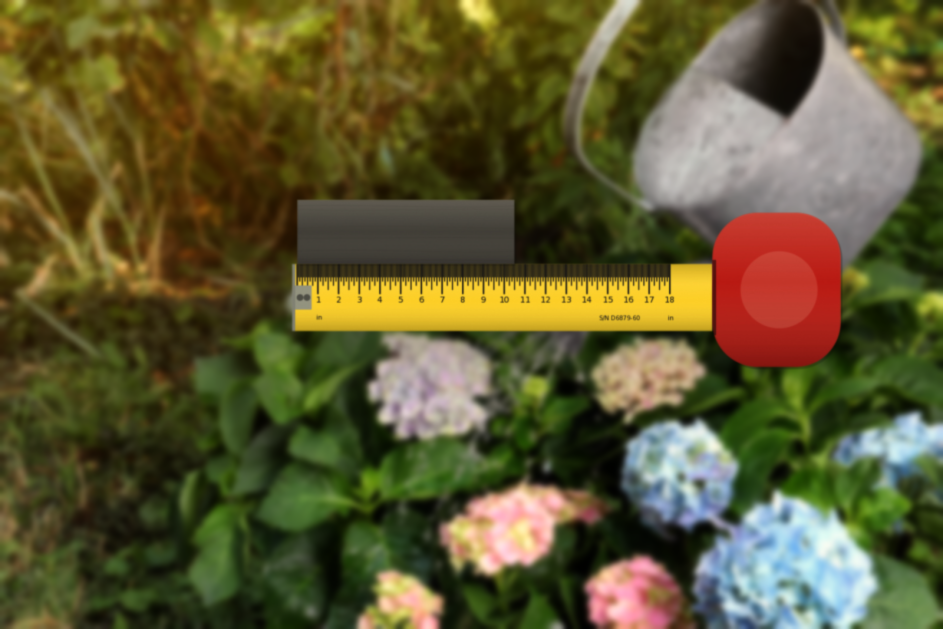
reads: 10.5
